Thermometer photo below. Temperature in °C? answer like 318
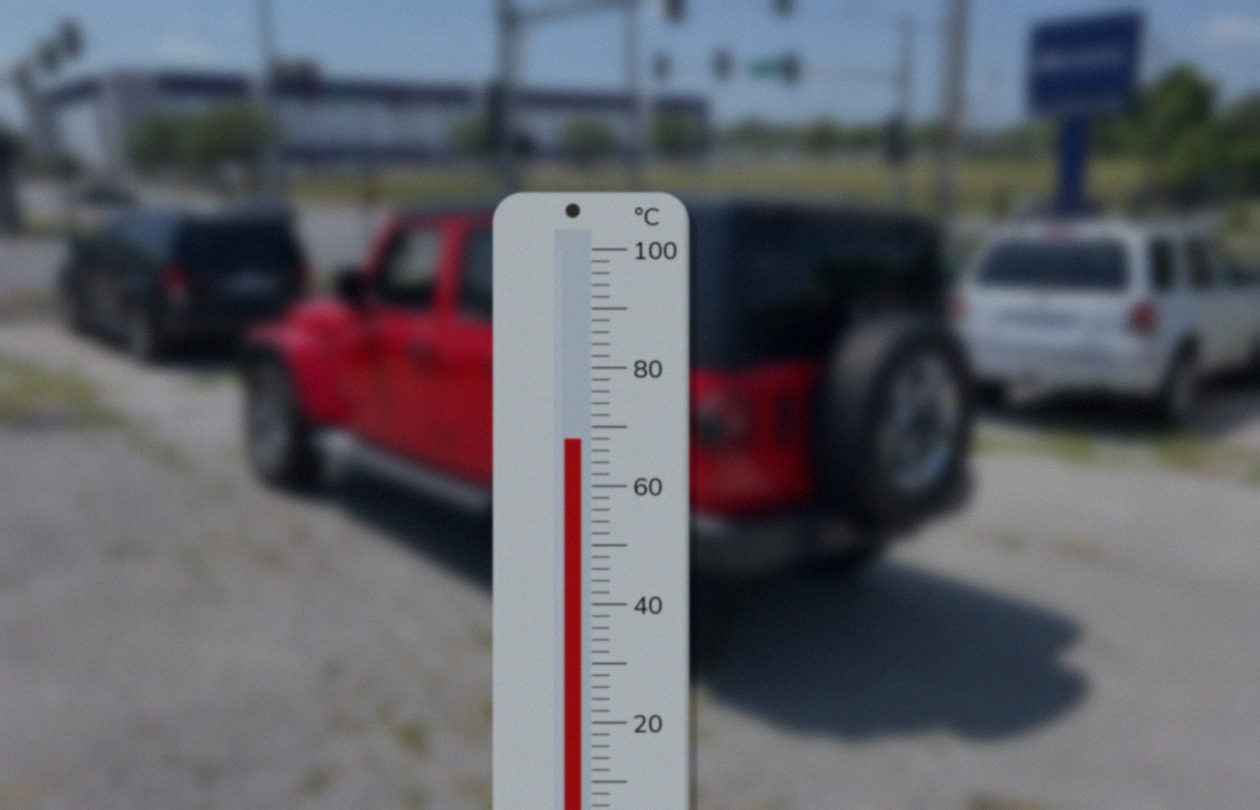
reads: 68
